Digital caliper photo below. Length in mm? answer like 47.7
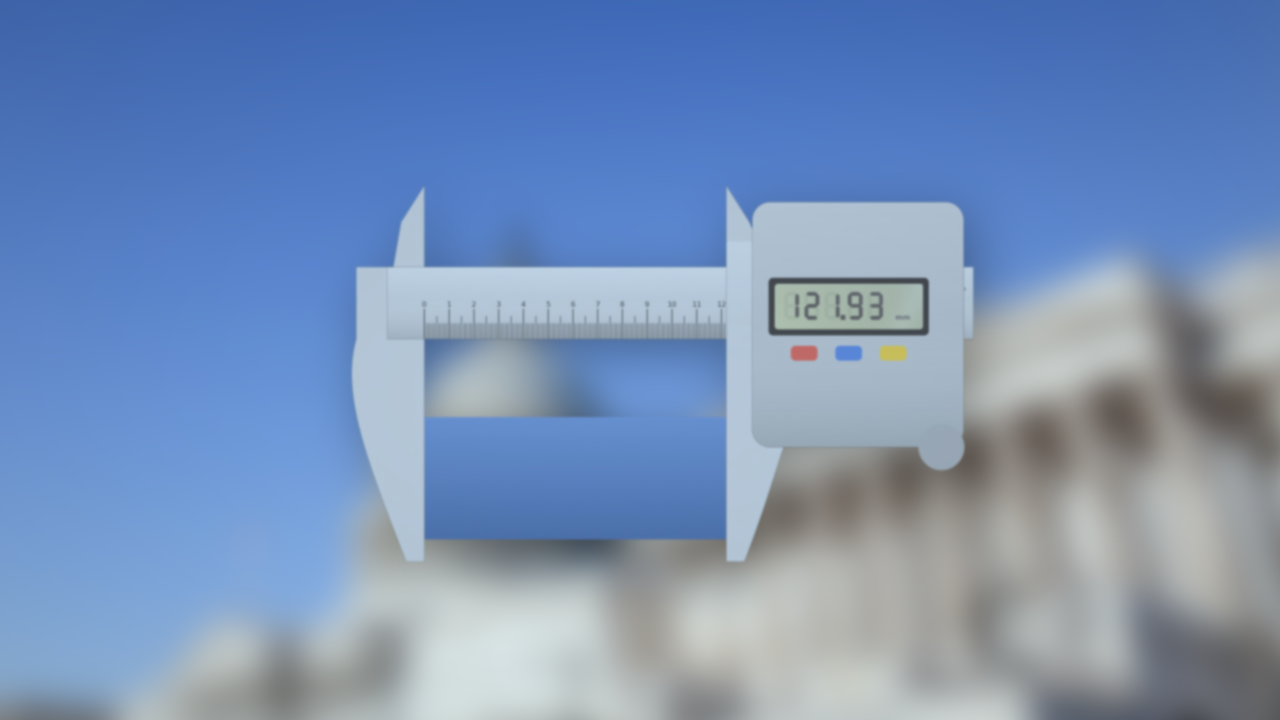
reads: 121.93
